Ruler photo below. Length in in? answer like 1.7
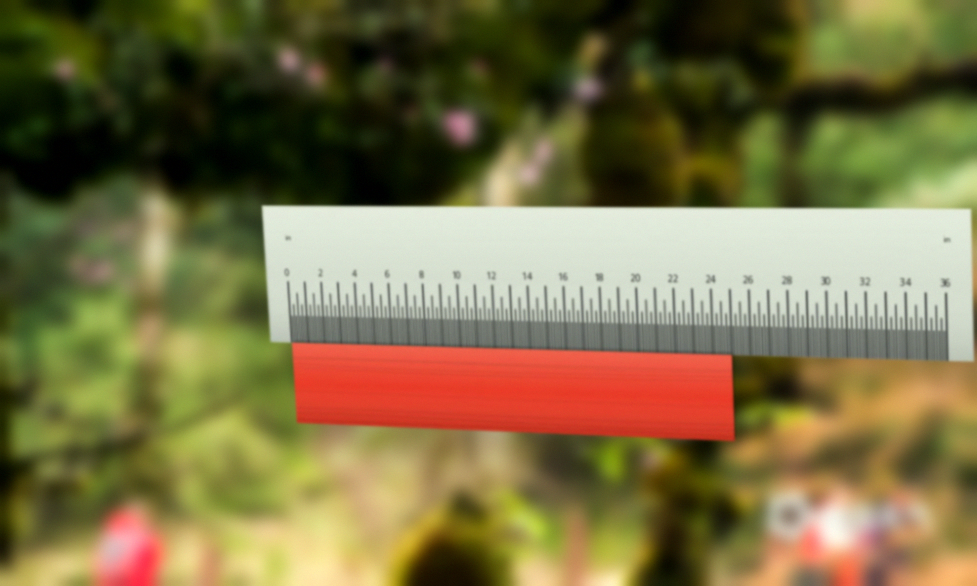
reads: 25
